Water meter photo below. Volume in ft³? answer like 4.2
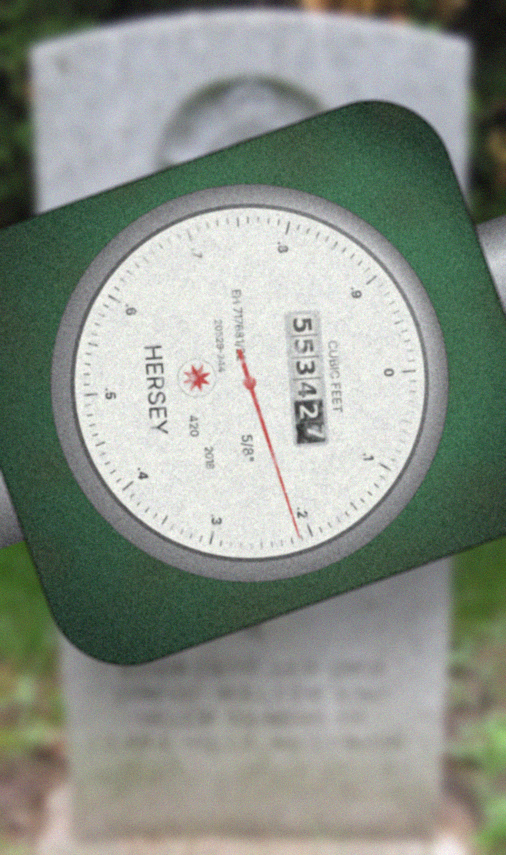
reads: 553427.21
